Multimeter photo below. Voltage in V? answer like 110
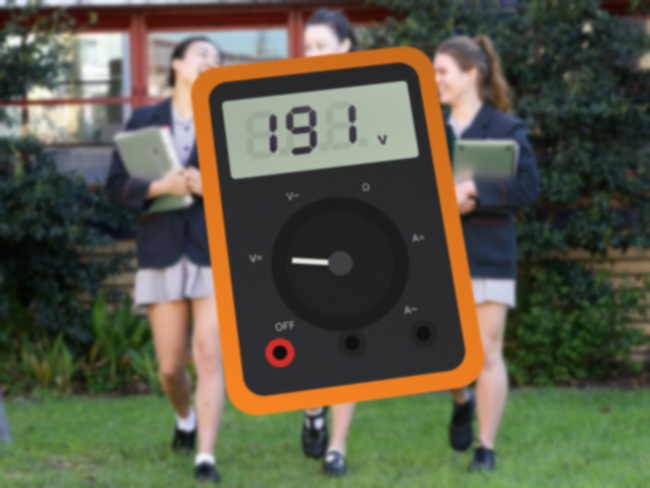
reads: 191
